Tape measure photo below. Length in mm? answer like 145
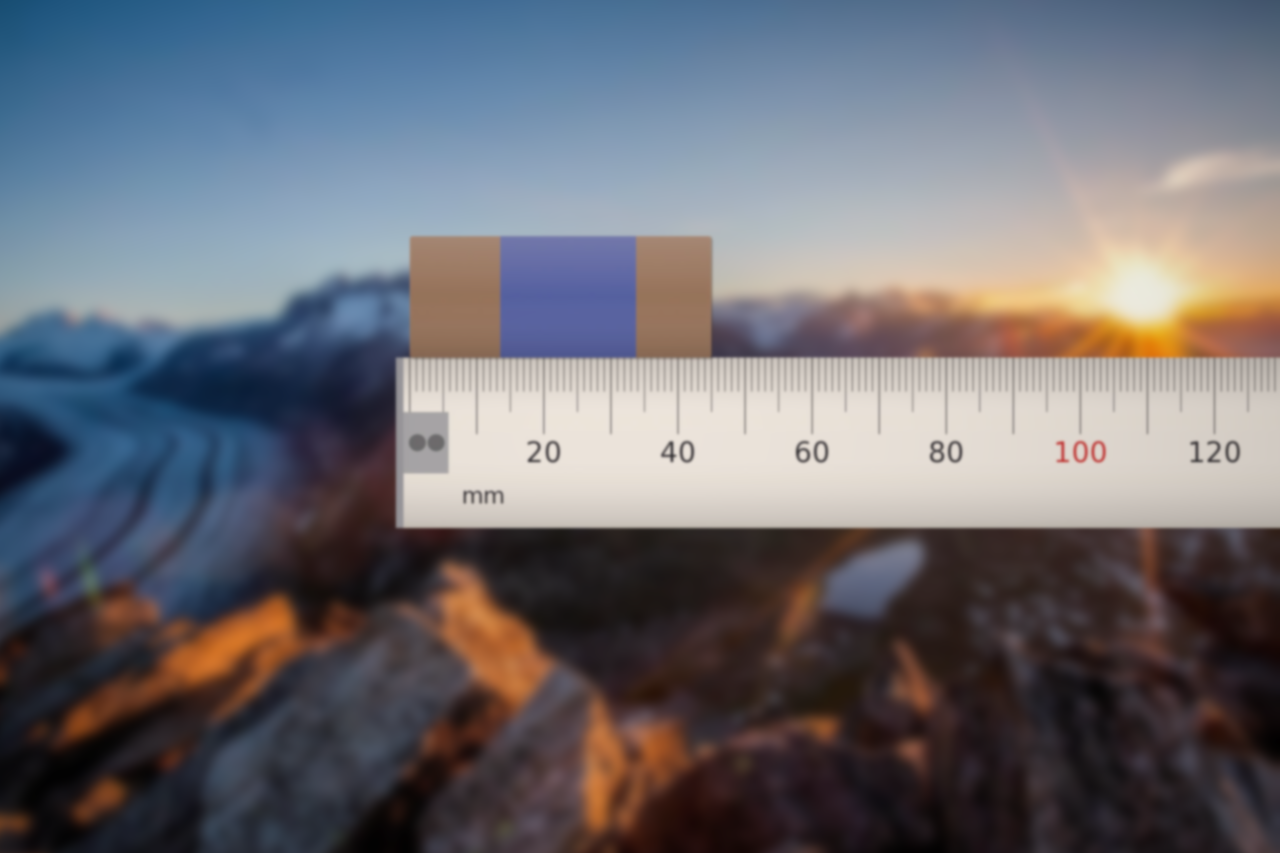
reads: 45
